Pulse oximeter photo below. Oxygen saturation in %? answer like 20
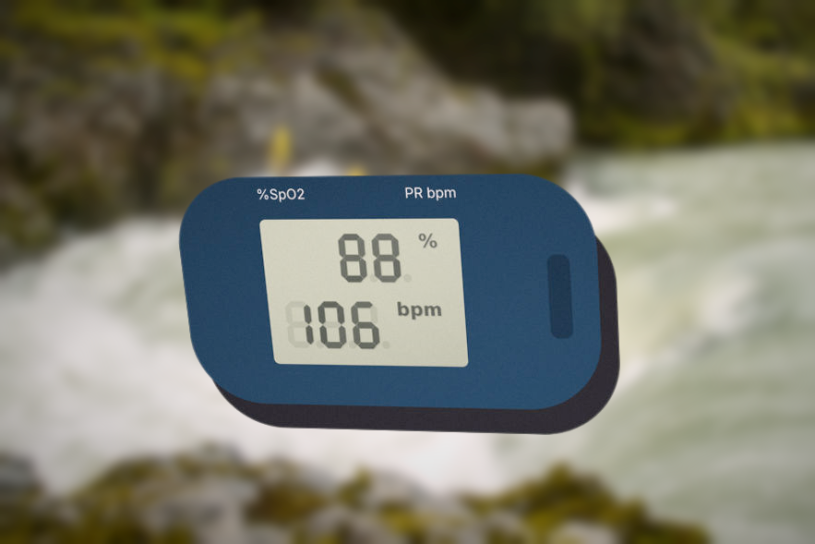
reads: 88
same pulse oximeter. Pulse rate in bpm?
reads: 106
